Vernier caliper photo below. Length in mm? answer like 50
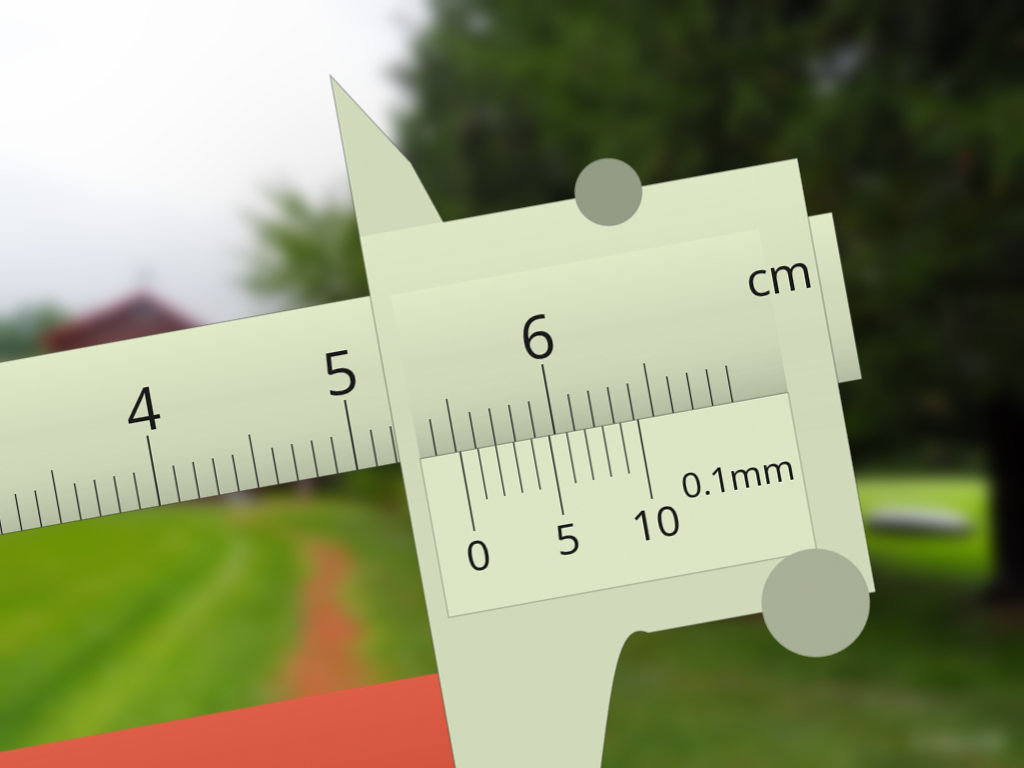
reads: 55.2
